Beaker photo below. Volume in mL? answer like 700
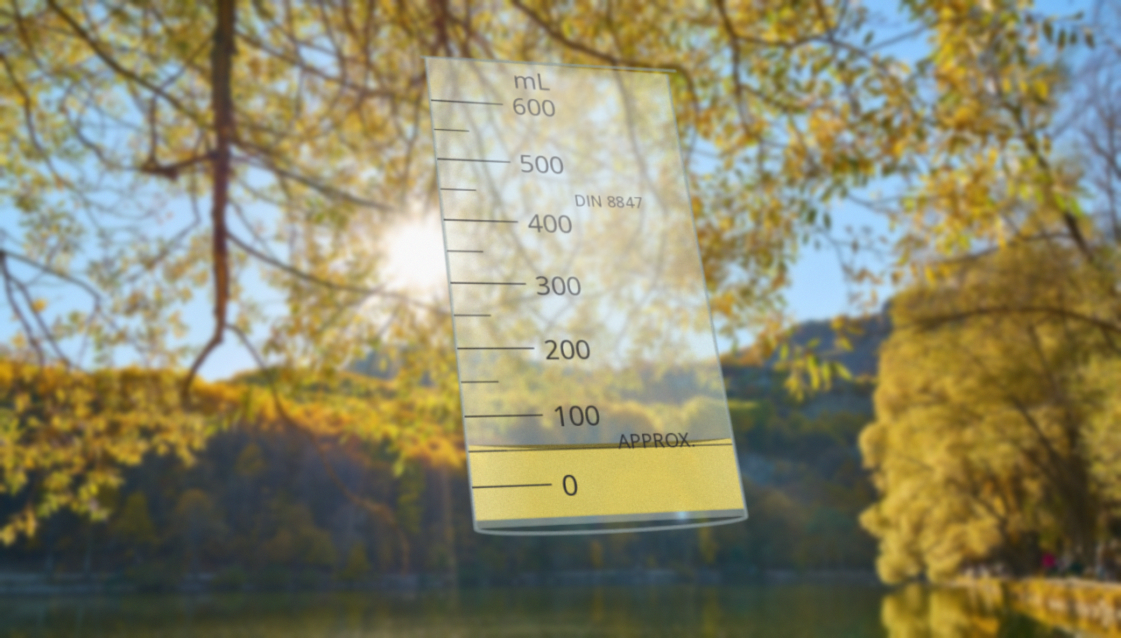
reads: 50
